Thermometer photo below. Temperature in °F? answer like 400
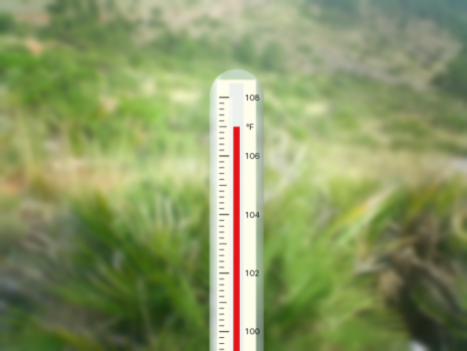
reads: 107
